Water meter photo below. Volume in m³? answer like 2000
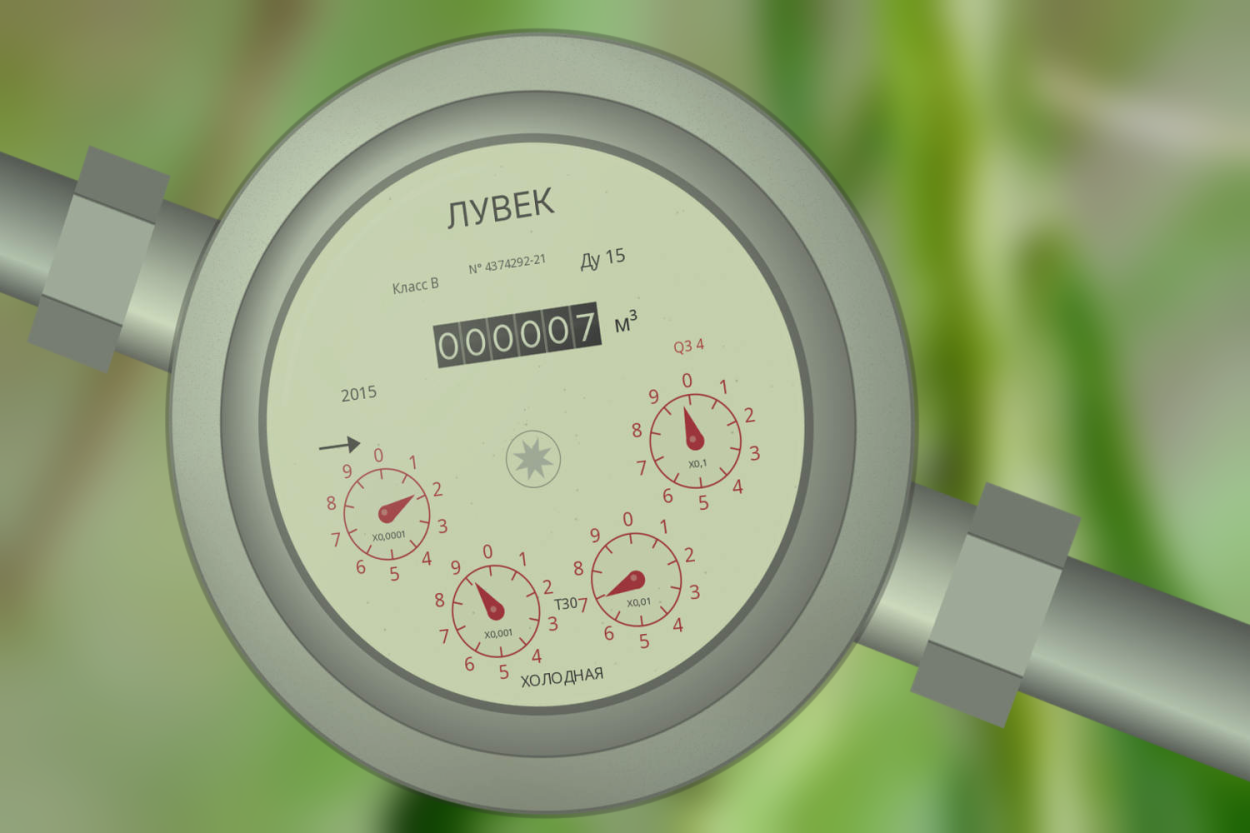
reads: 6.9691
